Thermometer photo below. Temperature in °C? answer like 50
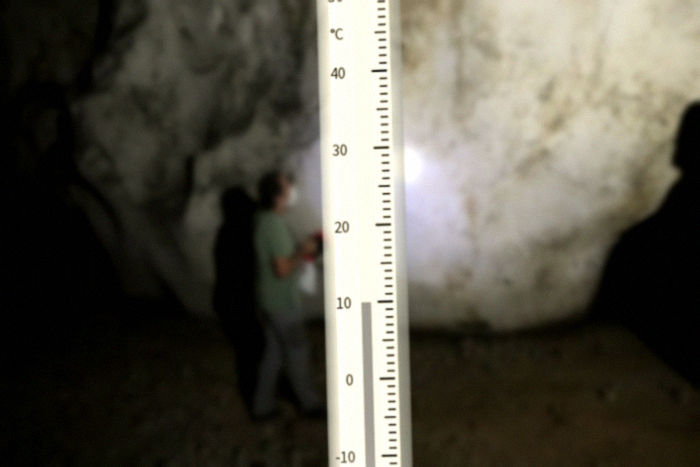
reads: 10
